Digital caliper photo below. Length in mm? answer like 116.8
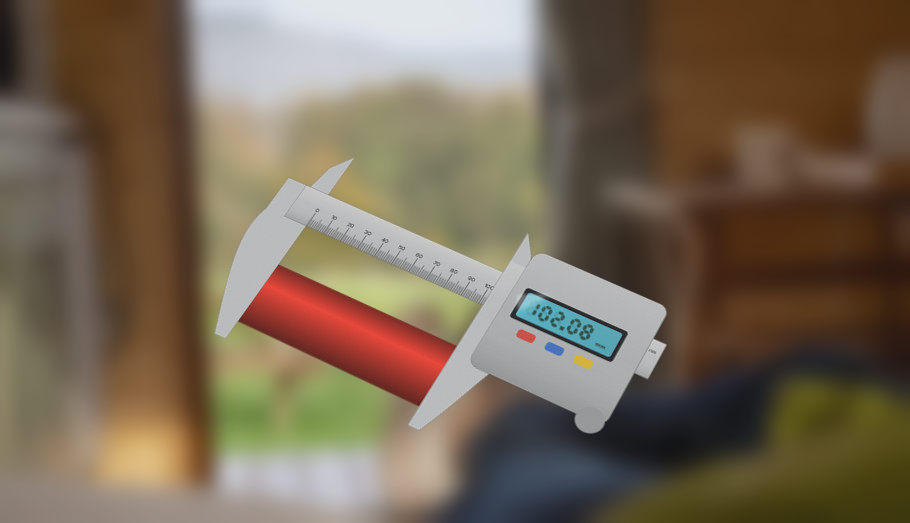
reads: 102.08
